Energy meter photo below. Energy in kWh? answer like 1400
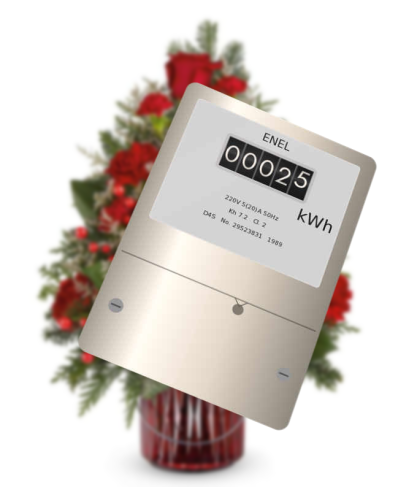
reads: 25
